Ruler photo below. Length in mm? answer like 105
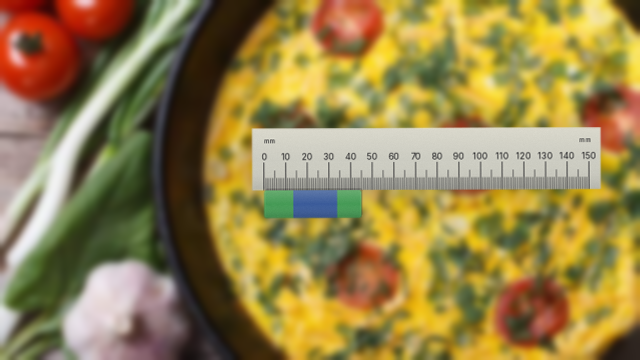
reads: 45
